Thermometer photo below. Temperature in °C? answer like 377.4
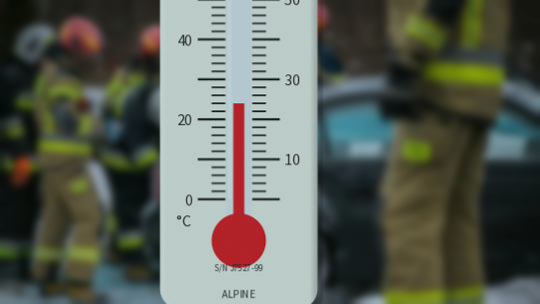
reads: 24
